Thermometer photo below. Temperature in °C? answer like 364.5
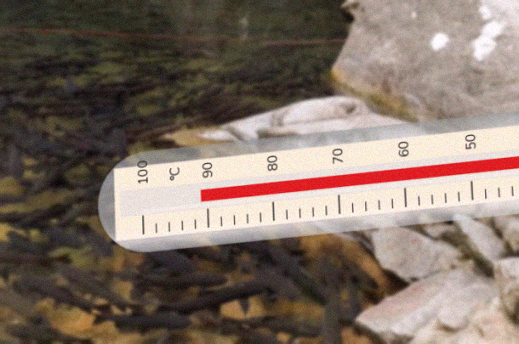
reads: 91
